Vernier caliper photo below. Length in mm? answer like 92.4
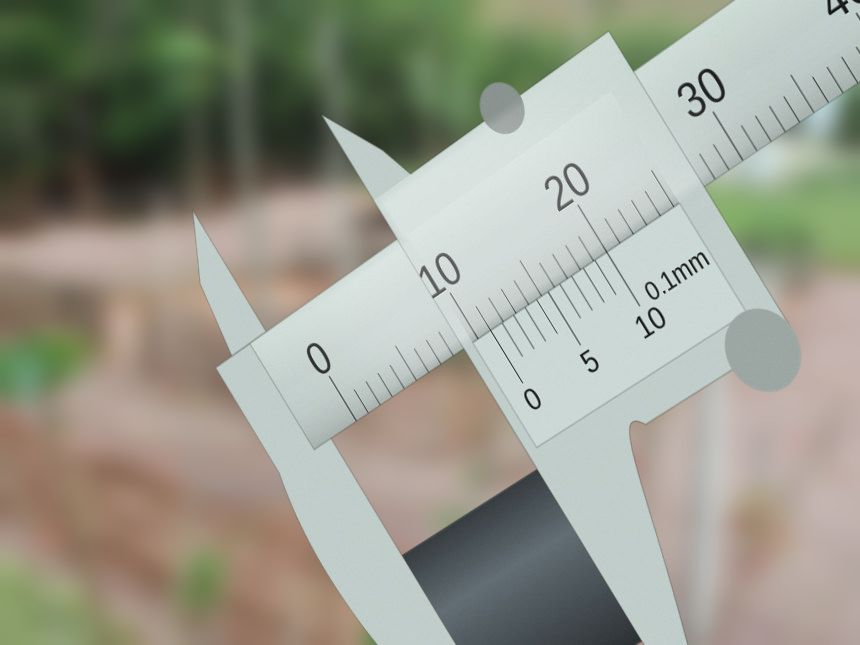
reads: 11.0
